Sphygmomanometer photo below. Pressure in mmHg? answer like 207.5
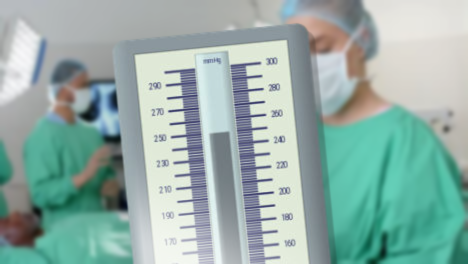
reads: 250
